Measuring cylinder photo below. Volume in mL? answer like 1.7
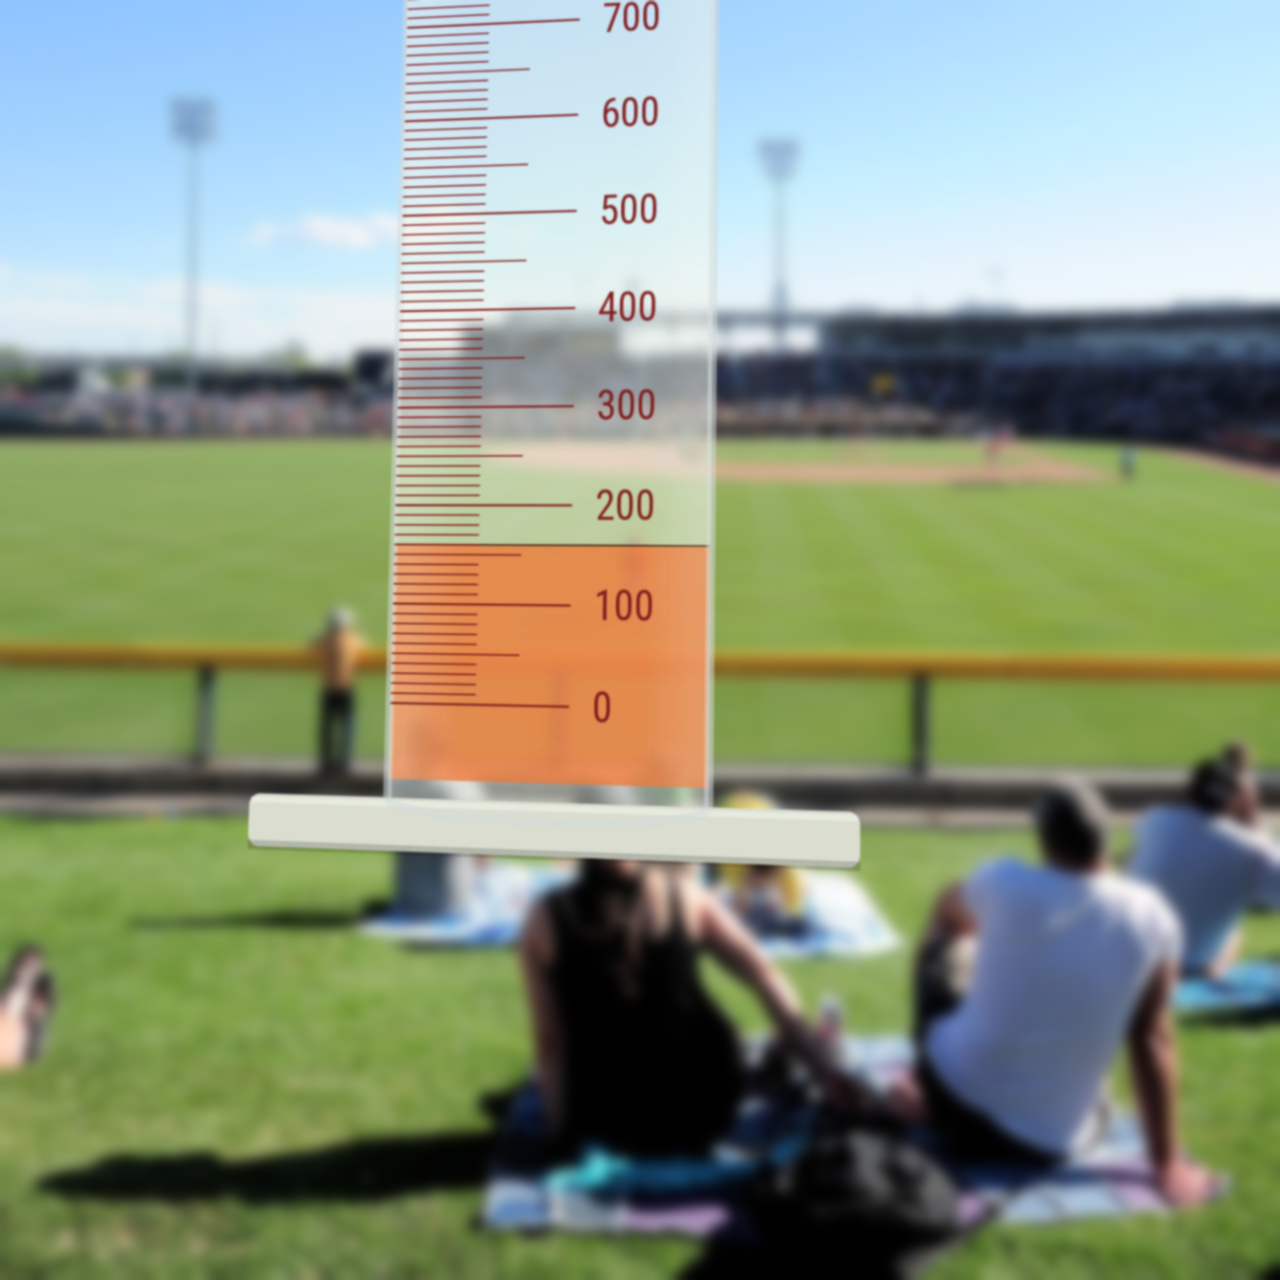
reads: 160
